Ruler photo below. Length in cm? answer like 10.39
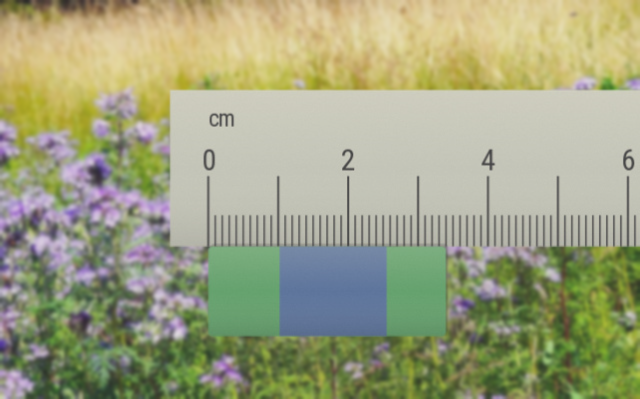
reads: 3.4
